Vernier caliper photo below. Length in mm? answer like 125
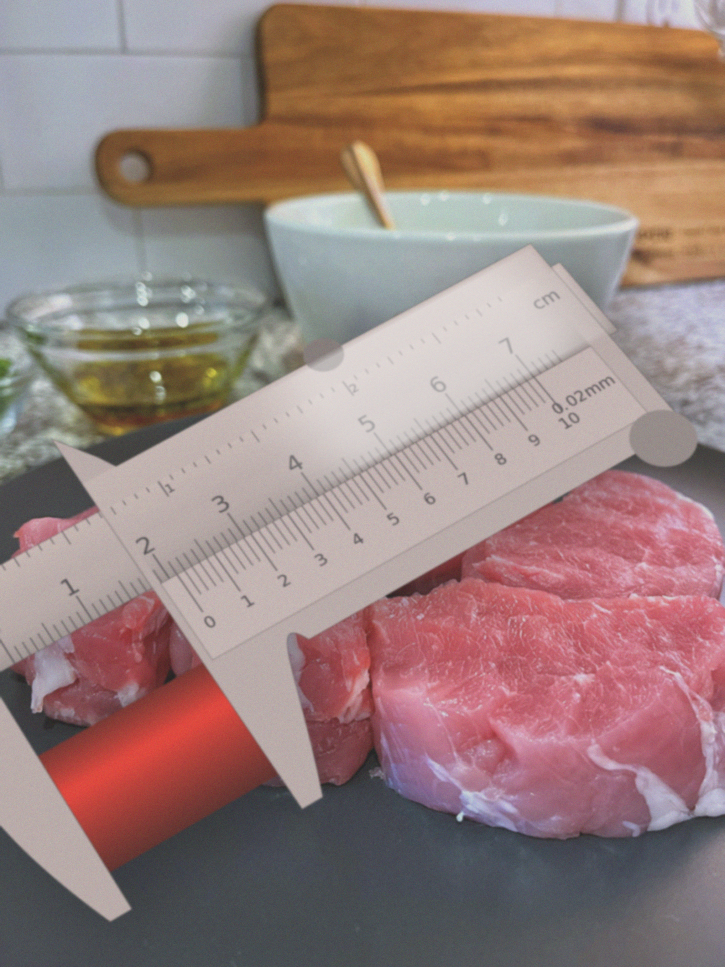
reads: 21.0
